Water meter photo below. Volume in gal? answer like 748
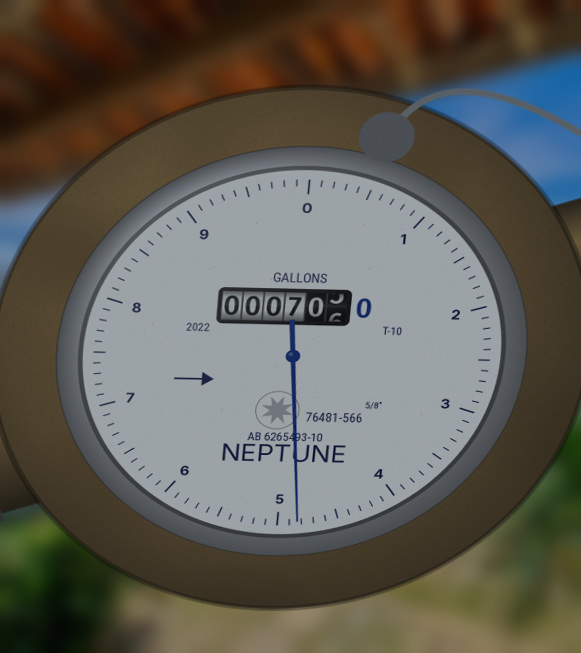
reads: 7054.8
